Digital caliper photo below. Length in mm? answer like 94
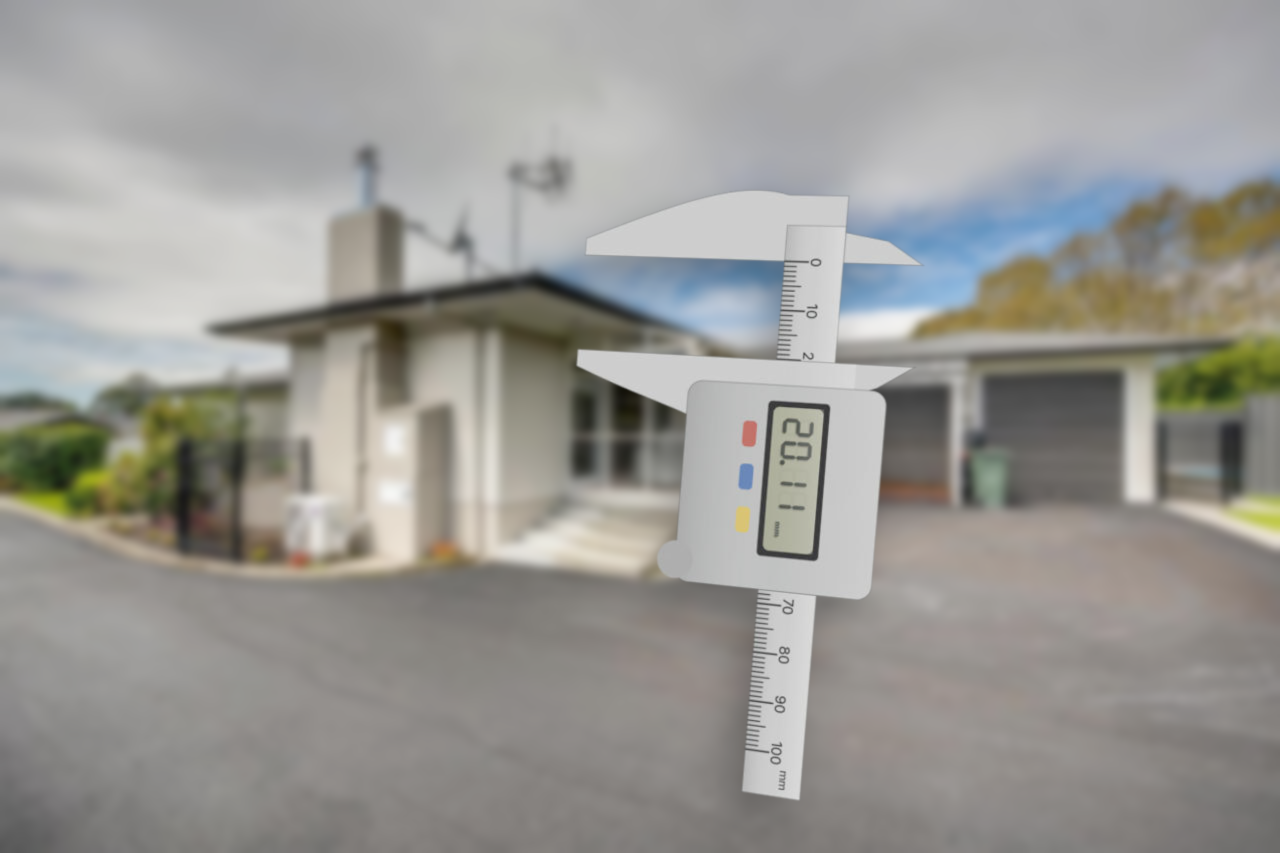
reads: 20.11
